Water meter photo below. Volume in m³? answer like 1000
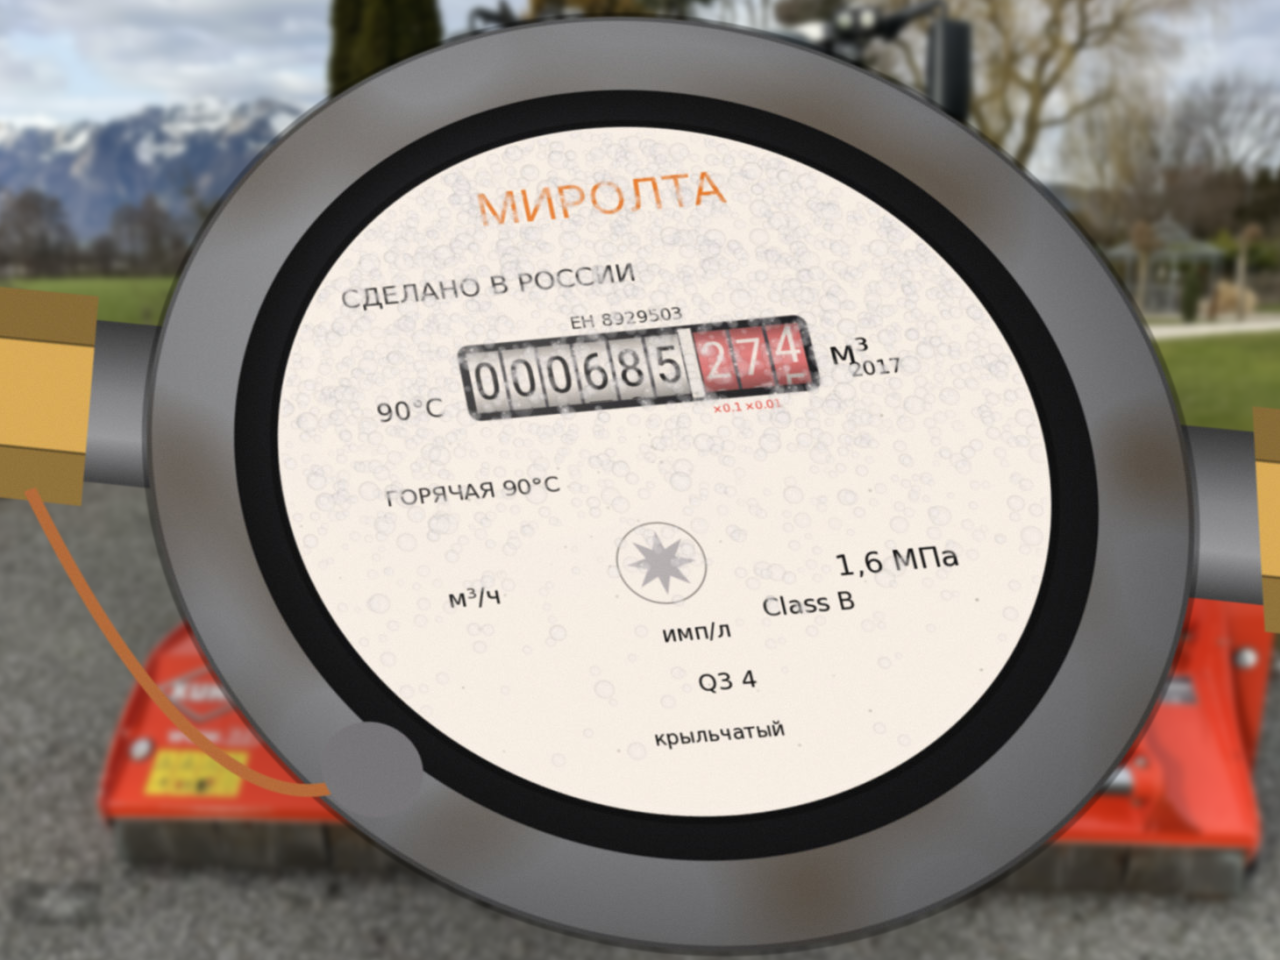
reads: 685.274
